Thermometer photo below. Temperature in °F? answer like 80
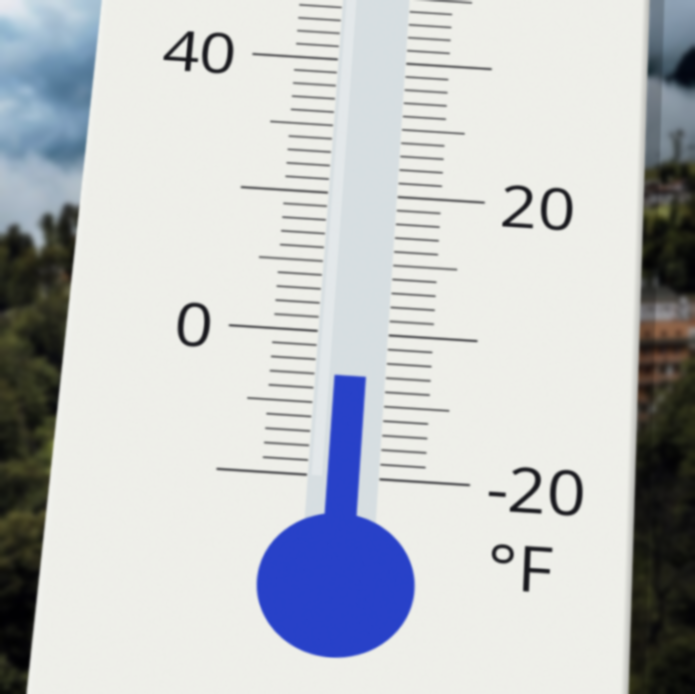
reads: -6
